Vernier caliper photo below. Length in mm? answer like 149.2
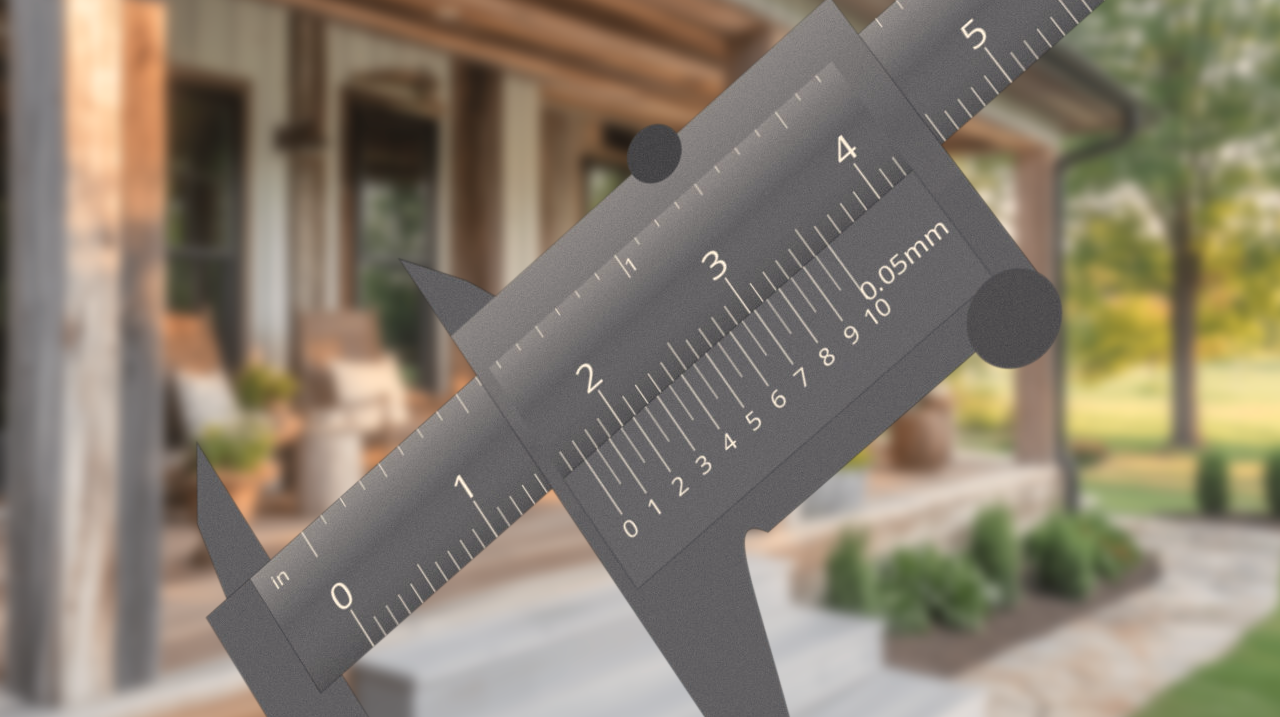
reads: 17.0
